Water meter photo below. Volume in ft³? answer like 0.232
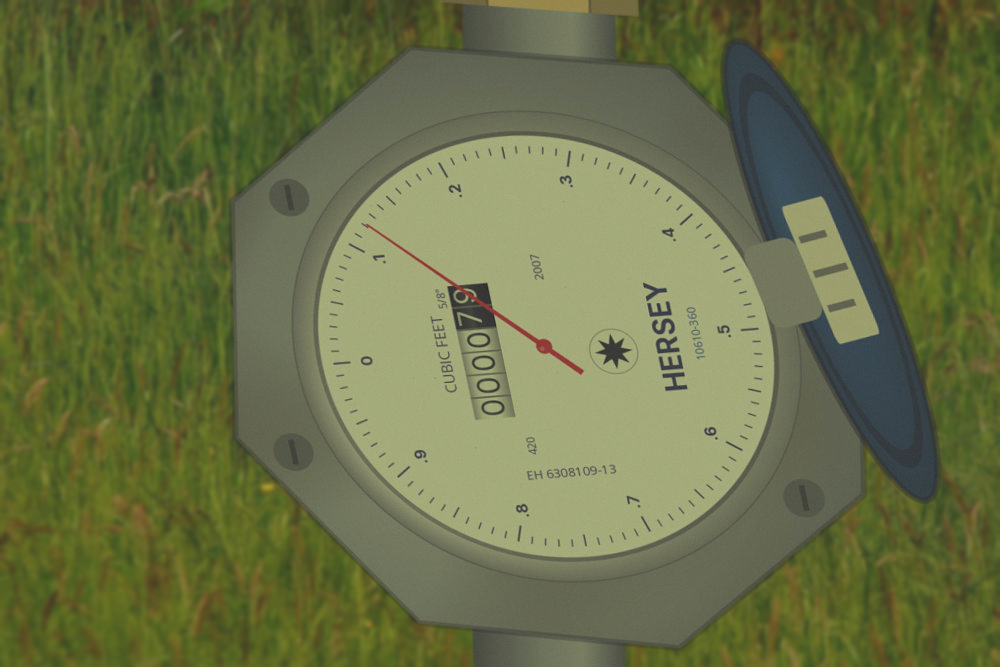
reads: 79.12
